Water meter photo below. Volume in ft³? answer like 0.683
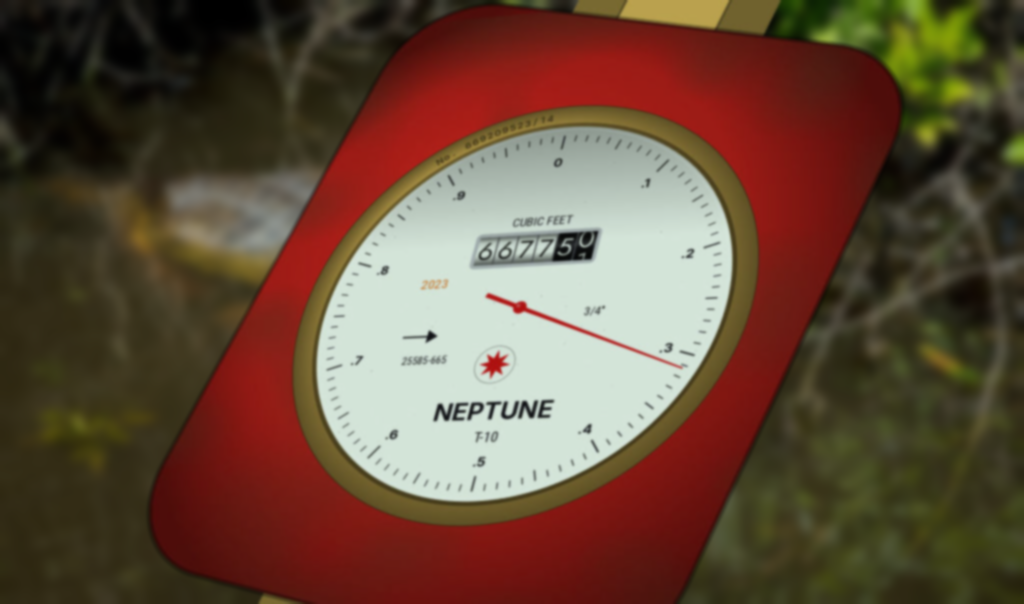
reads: 667750.31
